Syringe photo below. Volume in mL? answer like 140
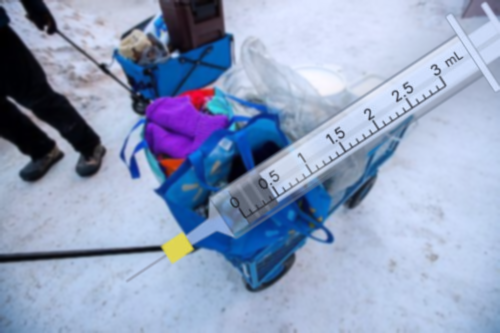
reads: 0
